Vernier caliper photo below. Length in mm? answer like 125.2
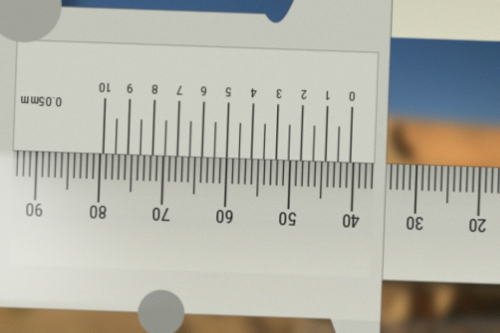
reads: 40.5
